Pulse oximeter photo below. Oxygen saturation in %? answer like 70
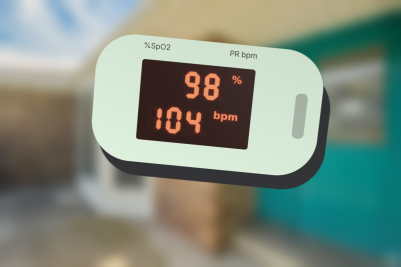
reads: 98
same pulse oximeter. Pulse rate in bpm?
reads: 104
